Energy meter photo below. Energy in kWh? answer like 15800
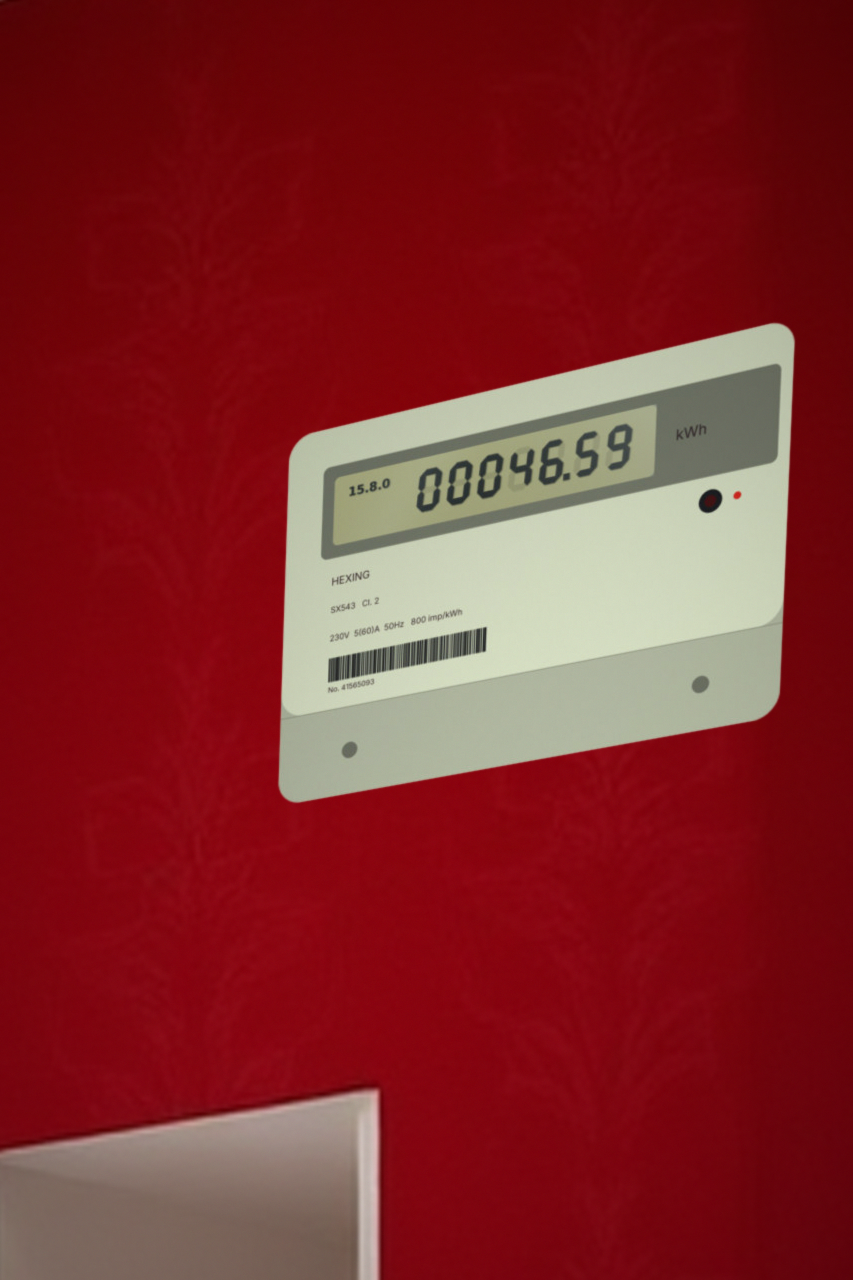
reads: 46.59
